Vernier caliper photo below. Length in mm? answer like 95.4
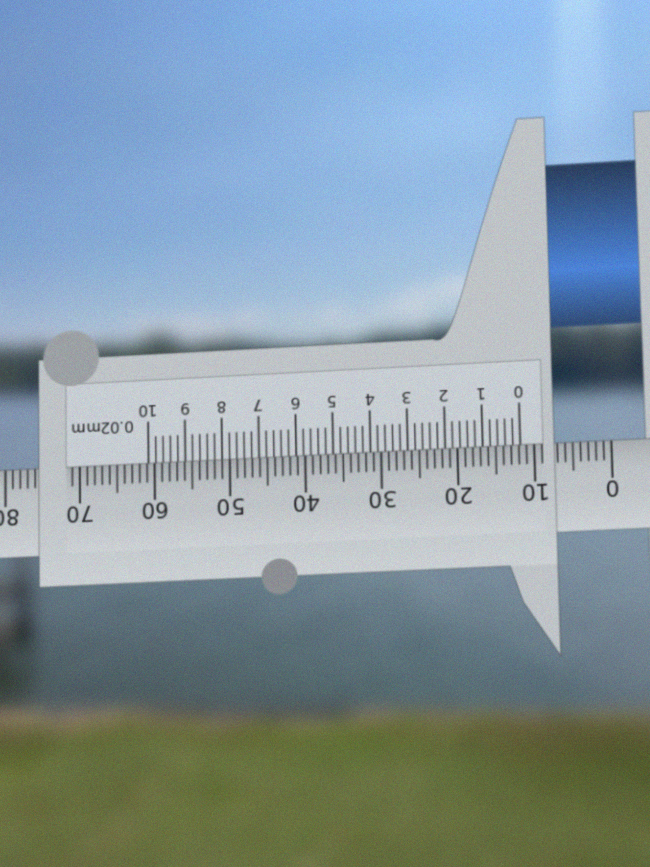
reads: 11.8
